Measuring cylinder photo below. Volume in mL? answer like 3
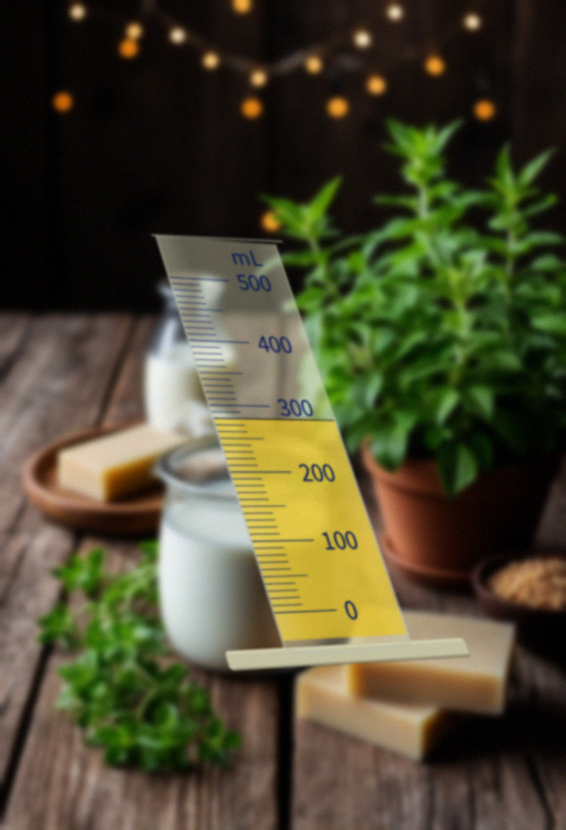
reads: 280
